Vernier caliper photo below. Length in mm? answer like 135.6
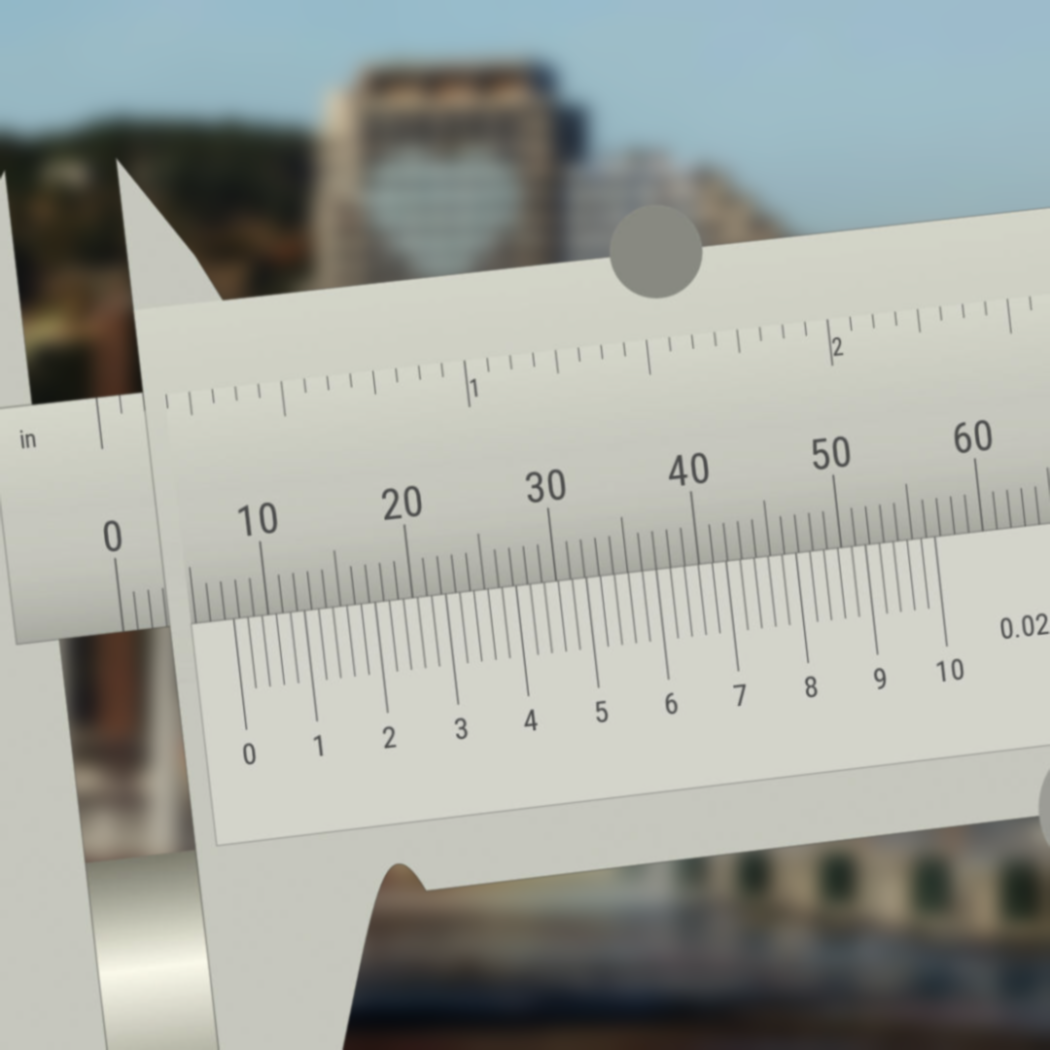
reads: 7.6
